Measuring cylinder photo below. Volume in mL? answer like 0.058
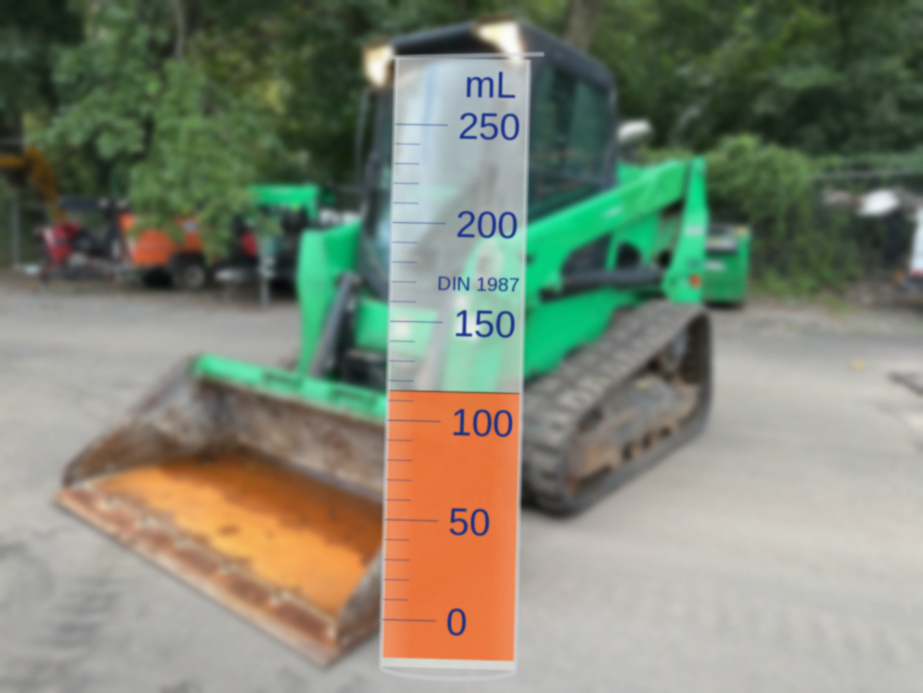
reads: 115
